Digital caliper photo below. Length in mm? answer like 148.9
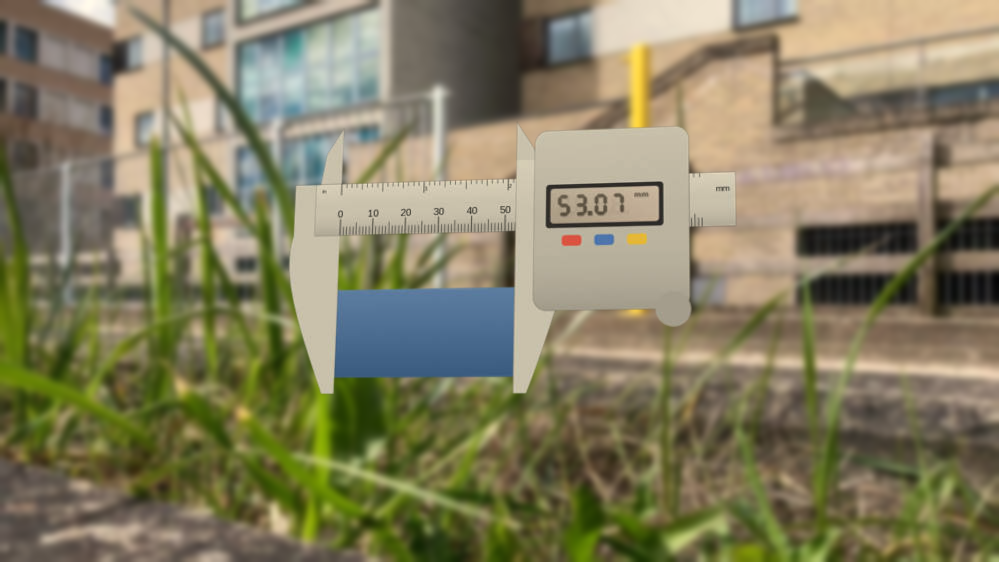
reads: 53.07
